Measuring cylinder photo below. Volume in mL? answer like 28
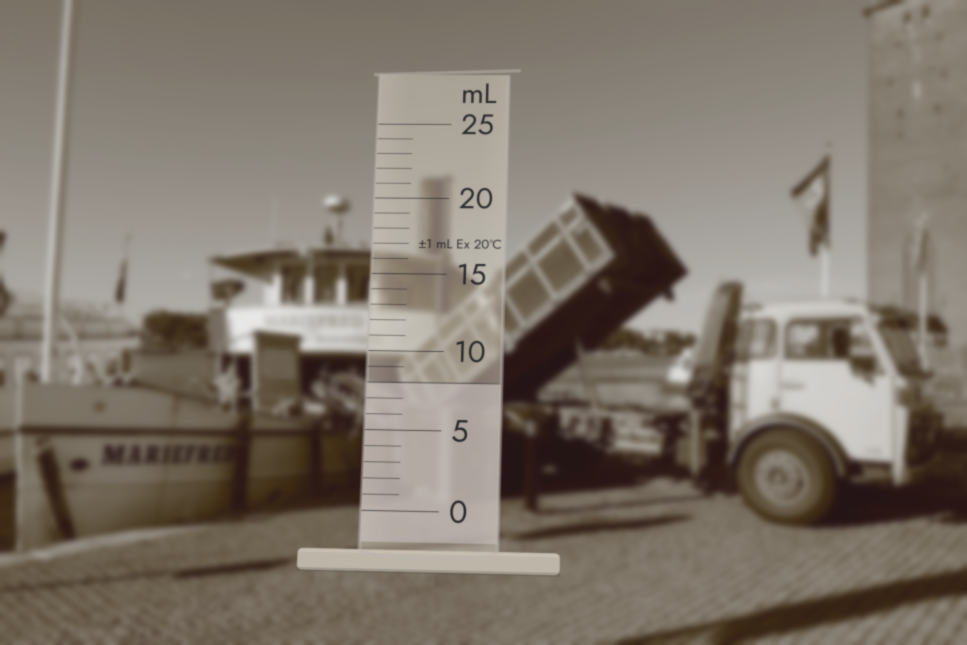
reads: 8
